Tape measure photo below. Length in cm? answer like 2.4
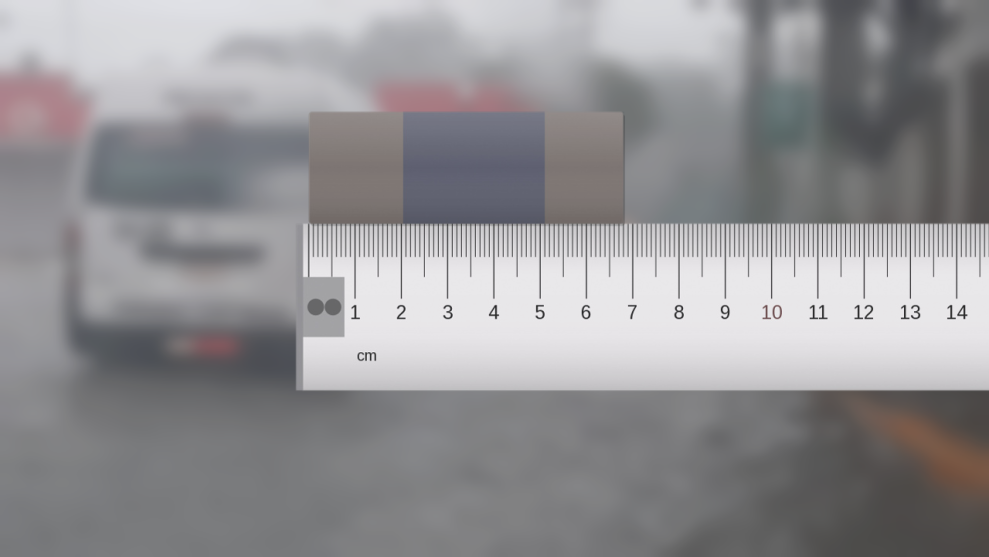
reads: 6.8
